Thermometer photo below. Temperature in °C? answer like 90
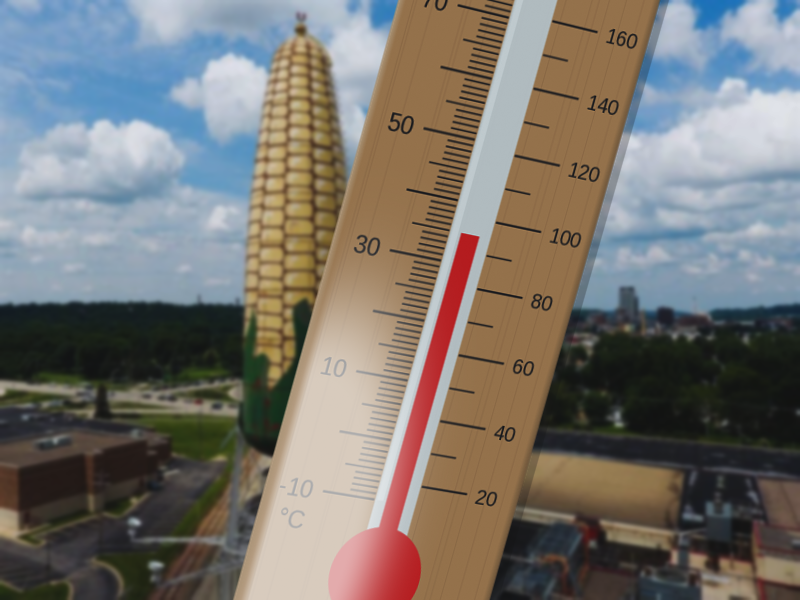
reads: 35
